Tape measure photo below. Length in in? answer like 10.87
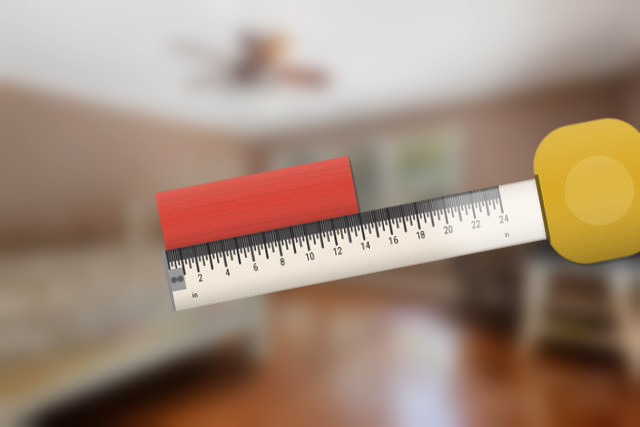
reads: 14
